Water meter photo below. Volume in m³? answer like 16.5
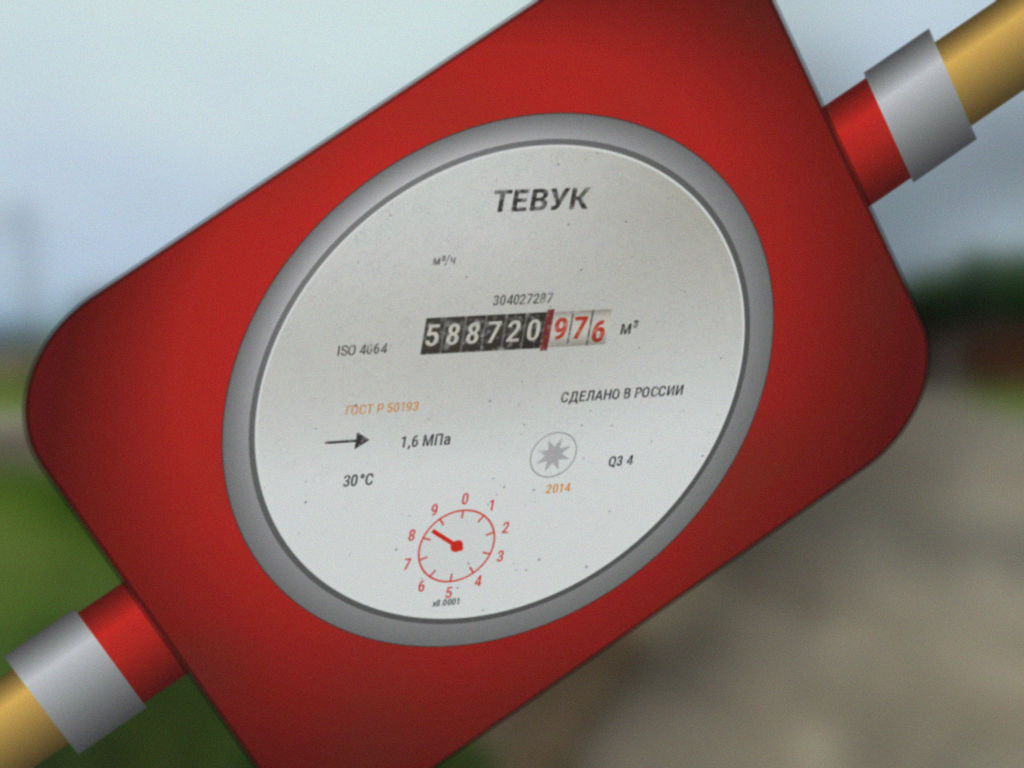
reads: 588720.9758
